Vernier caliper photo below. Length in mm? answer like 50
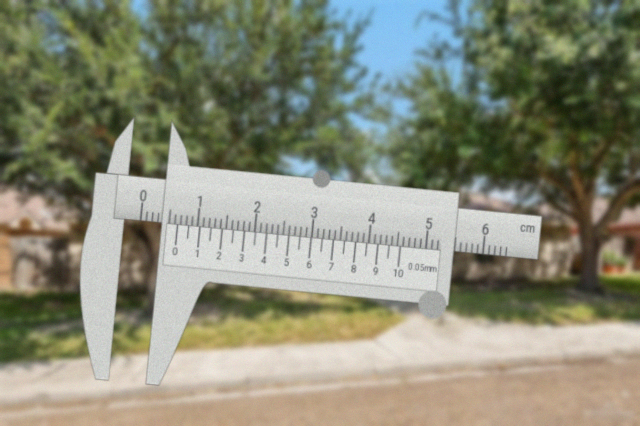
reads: 6.5
